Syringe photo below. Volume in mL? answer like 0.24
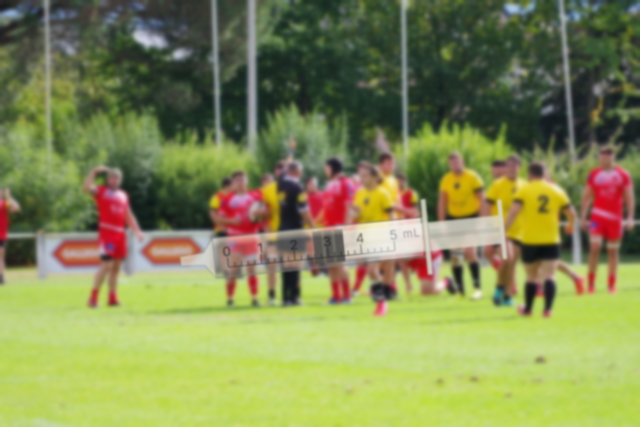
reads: 2.6
